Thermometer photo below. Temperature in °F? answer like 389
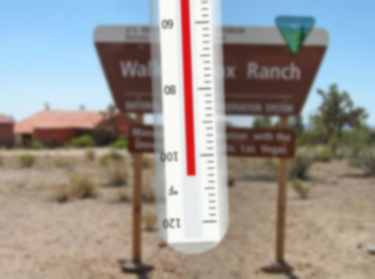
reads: 106
